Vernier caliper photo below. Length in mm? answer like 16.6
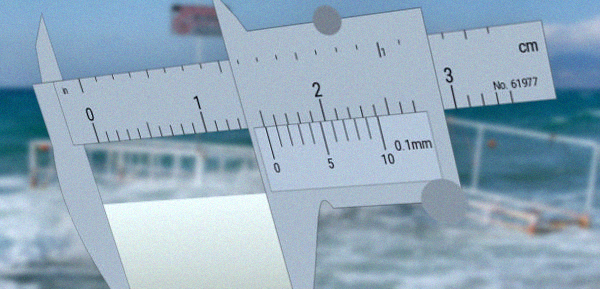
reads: 15.1
